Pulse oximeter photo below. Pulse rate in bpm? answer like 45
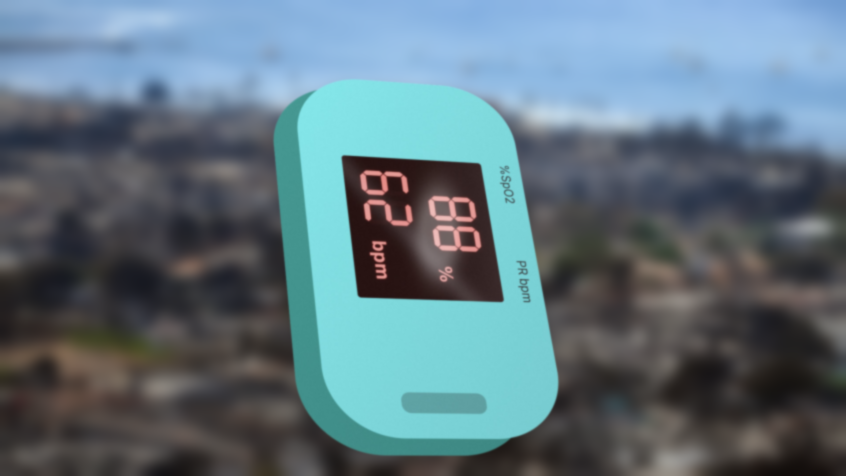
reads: 62
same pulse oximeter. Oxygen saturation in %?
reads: 88
